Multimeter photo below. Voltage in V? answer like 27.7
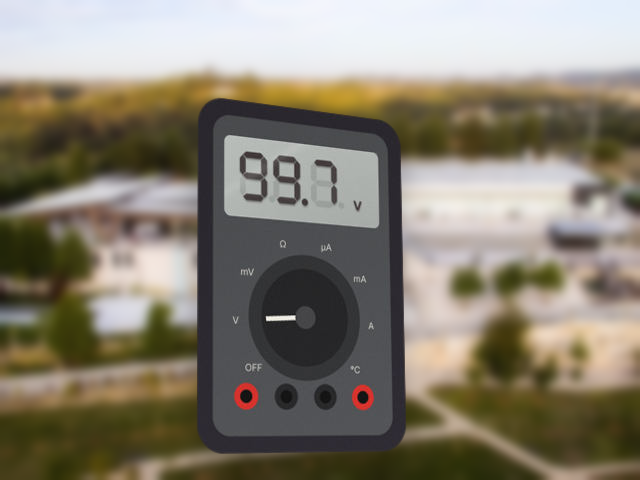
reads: 99.7
